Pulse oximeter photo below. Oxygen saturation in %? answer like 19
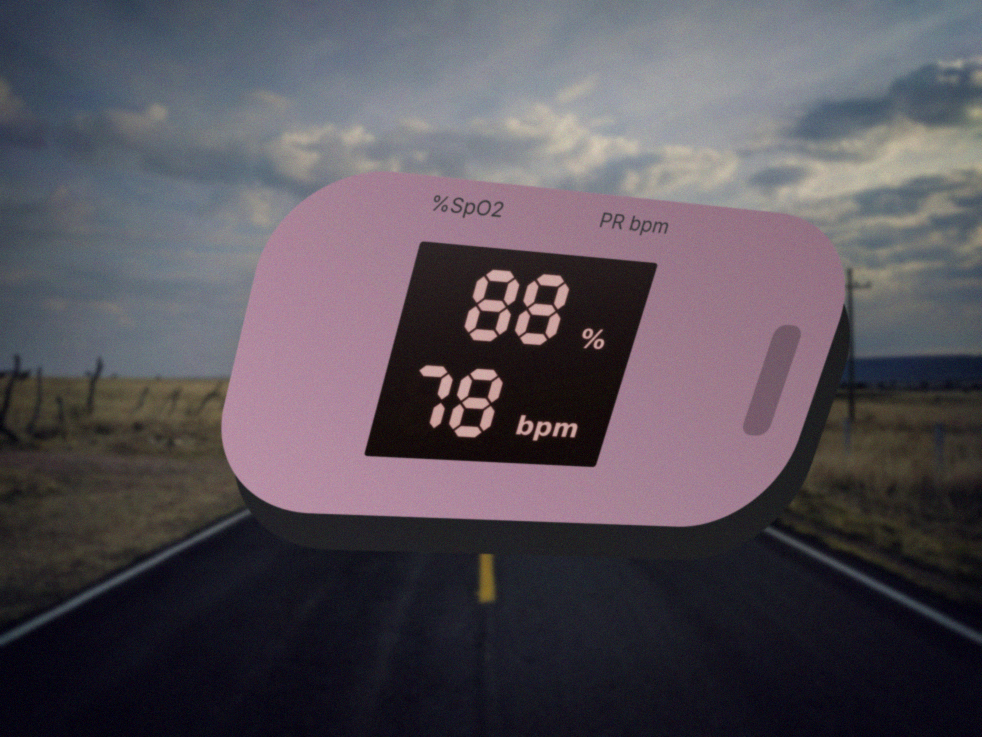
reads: 88
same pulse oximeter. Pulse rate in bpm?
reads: 78
